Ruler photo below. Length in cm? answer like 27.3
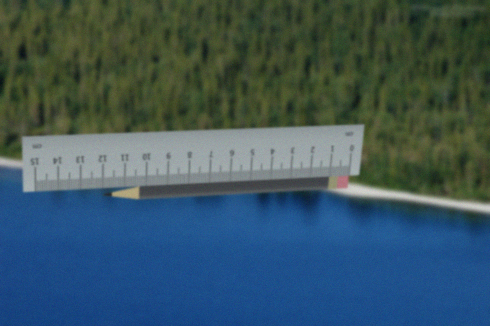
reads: 12
